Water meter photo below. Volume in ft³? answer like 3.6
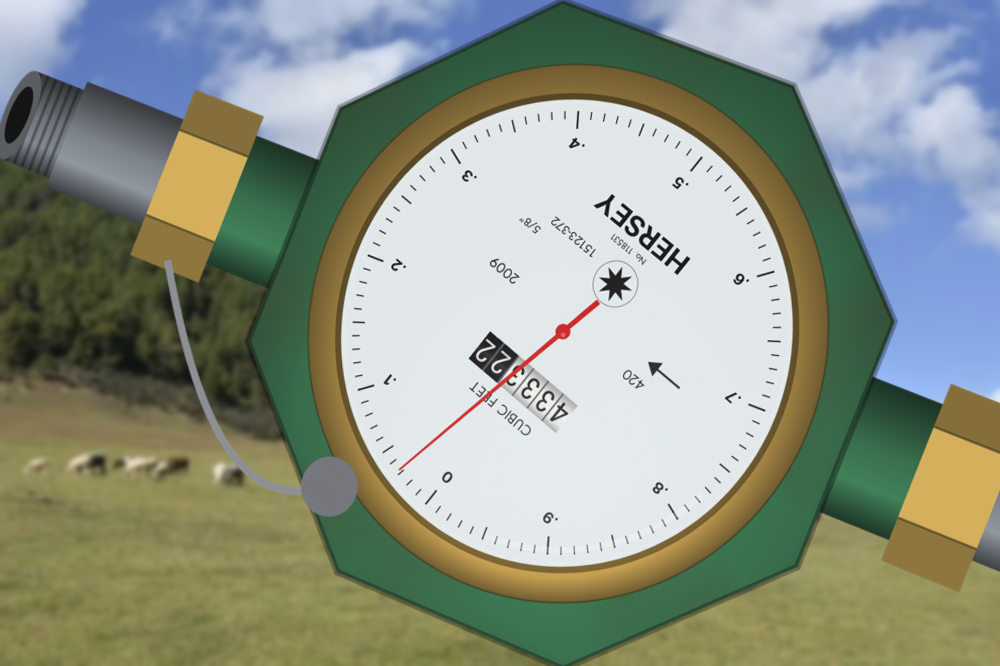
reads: 433322.03
